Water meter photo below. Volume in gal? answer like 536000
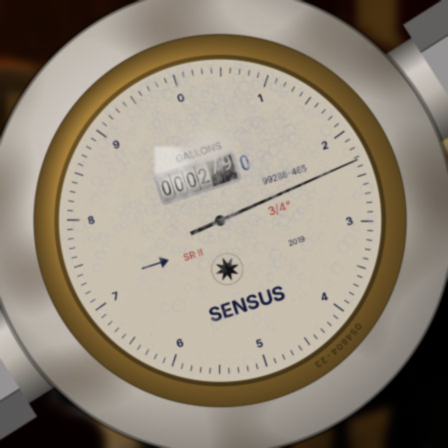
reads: 2792.3
